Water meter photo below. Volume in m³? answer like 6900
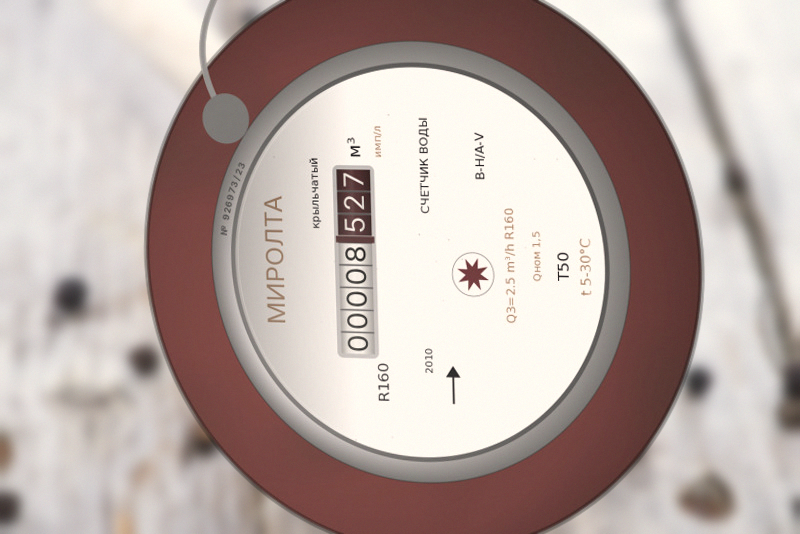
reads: 8.527
